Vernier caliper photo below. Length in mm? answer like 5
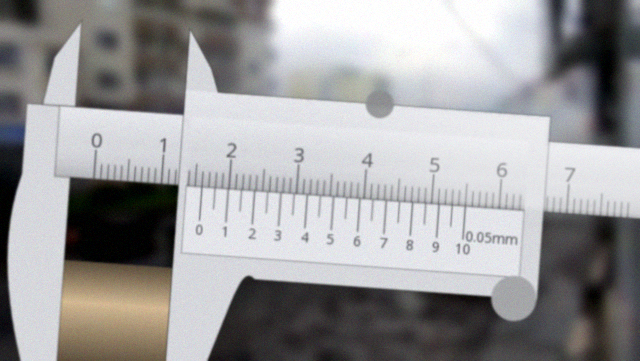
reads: 16.0
